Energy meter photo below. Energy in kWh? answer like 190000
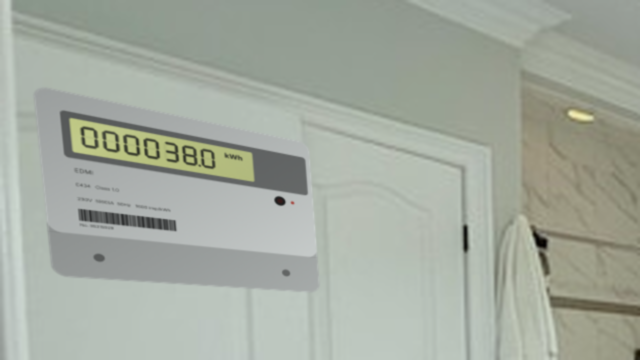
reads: 38.0
